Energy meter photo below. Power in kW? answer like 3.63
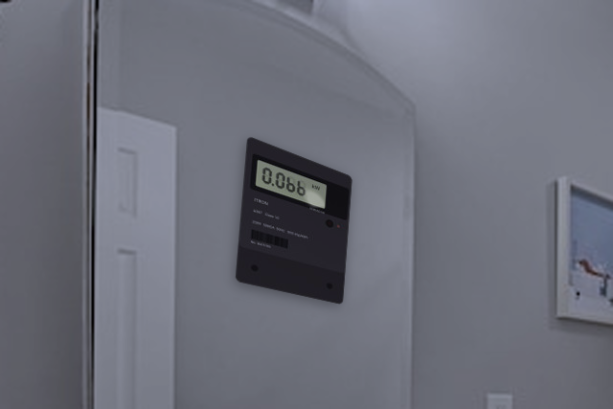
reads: 0.066
